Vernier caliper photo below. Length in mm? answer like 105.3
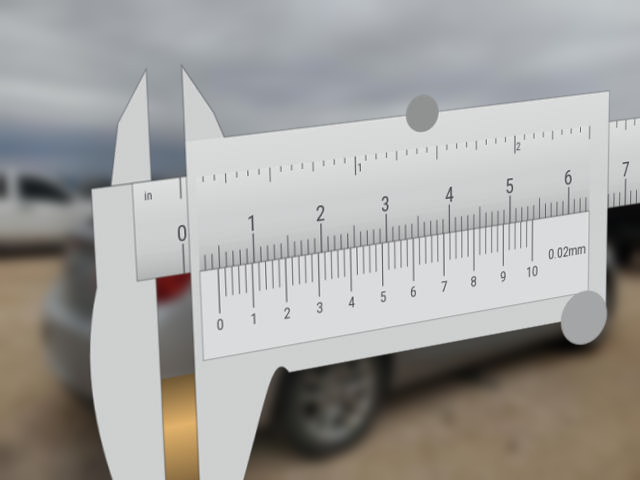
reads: 4.8
